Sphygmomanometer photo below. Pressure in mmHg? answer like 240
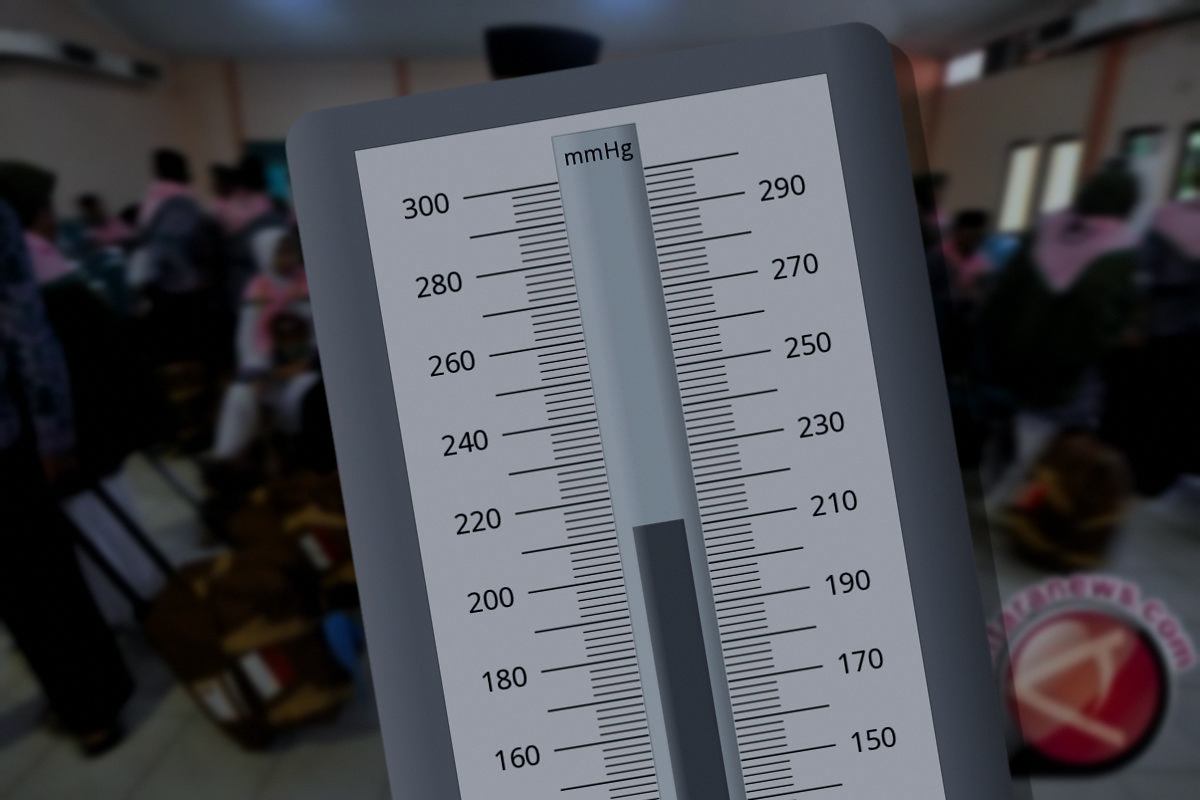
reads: 212
